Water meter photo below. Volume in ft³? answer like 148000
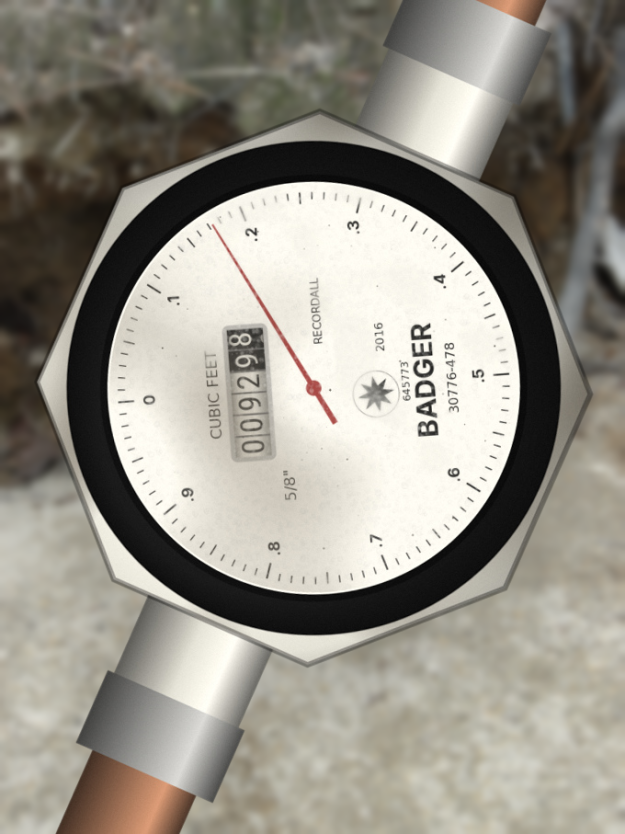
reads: 9298.17
